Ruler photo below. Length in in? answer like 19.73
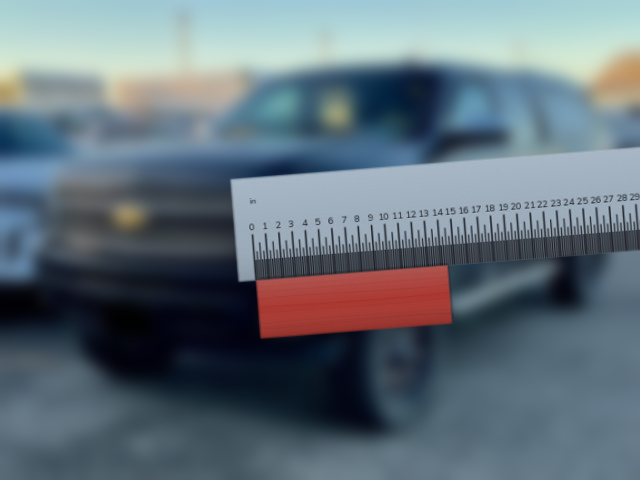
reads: 14.5
